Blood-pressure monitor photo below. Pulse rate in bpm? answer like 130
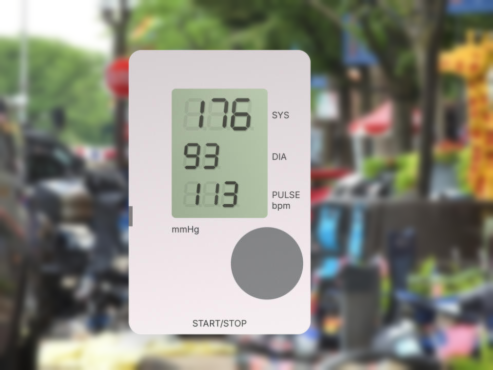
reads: 113
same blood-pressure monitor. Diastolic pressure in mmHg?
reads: 93
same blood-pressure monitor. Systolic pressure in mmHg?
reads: 176
